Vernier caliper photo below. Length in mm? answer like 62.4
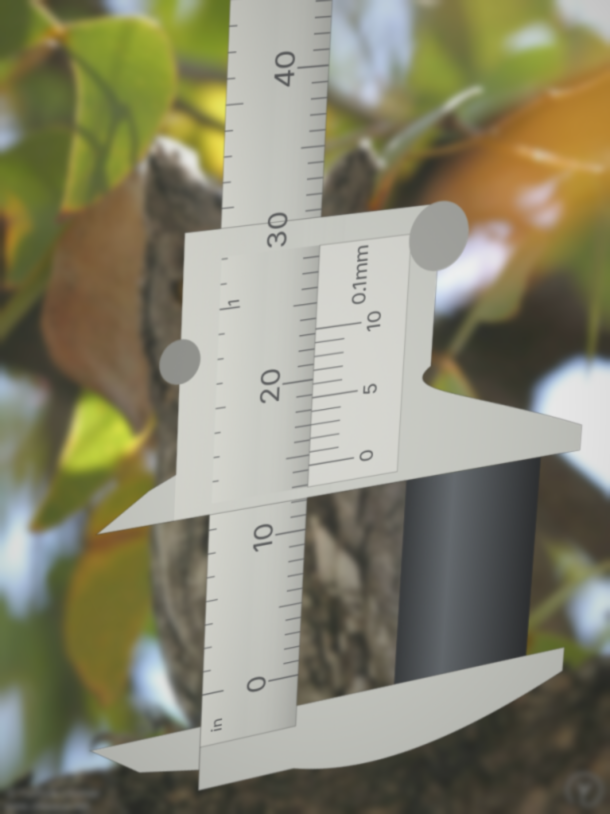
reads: 14.3
